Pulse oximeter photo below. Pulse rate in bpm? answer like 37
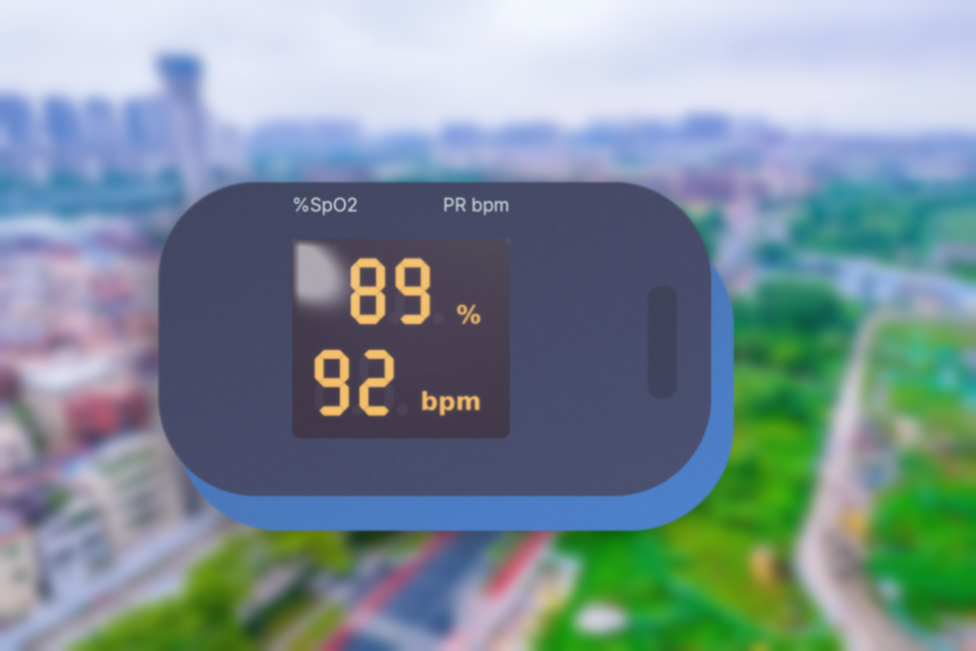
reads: 92
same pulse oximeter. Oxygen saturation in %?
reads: 89
